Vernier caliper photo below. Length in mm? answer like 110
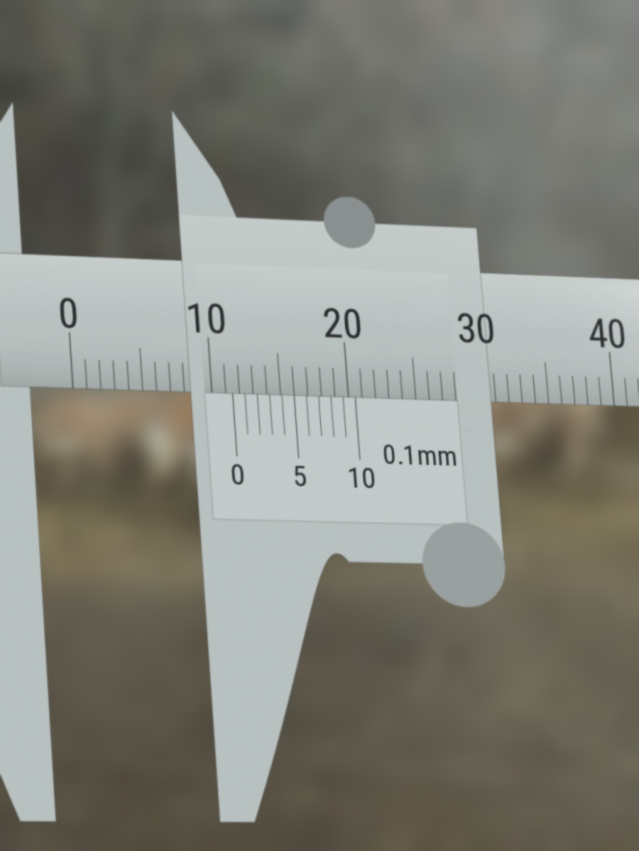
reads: 11.5
